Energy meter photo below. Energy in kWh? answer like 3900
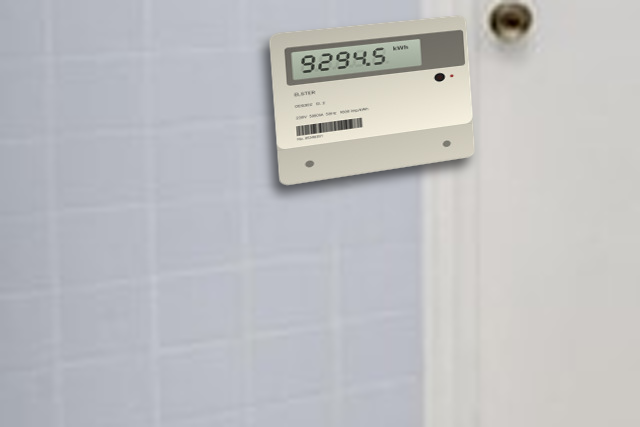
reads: 9294.5
